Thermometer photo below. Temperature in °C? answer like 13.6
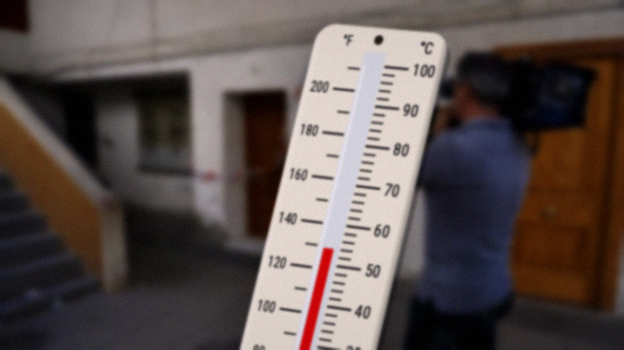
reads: 54
